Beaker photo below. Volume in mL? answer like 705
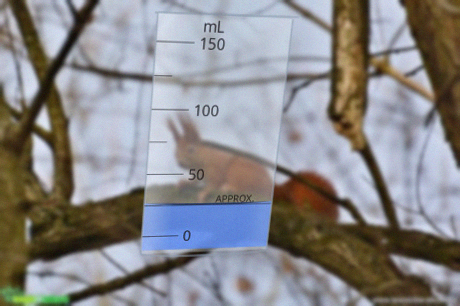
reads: 25
